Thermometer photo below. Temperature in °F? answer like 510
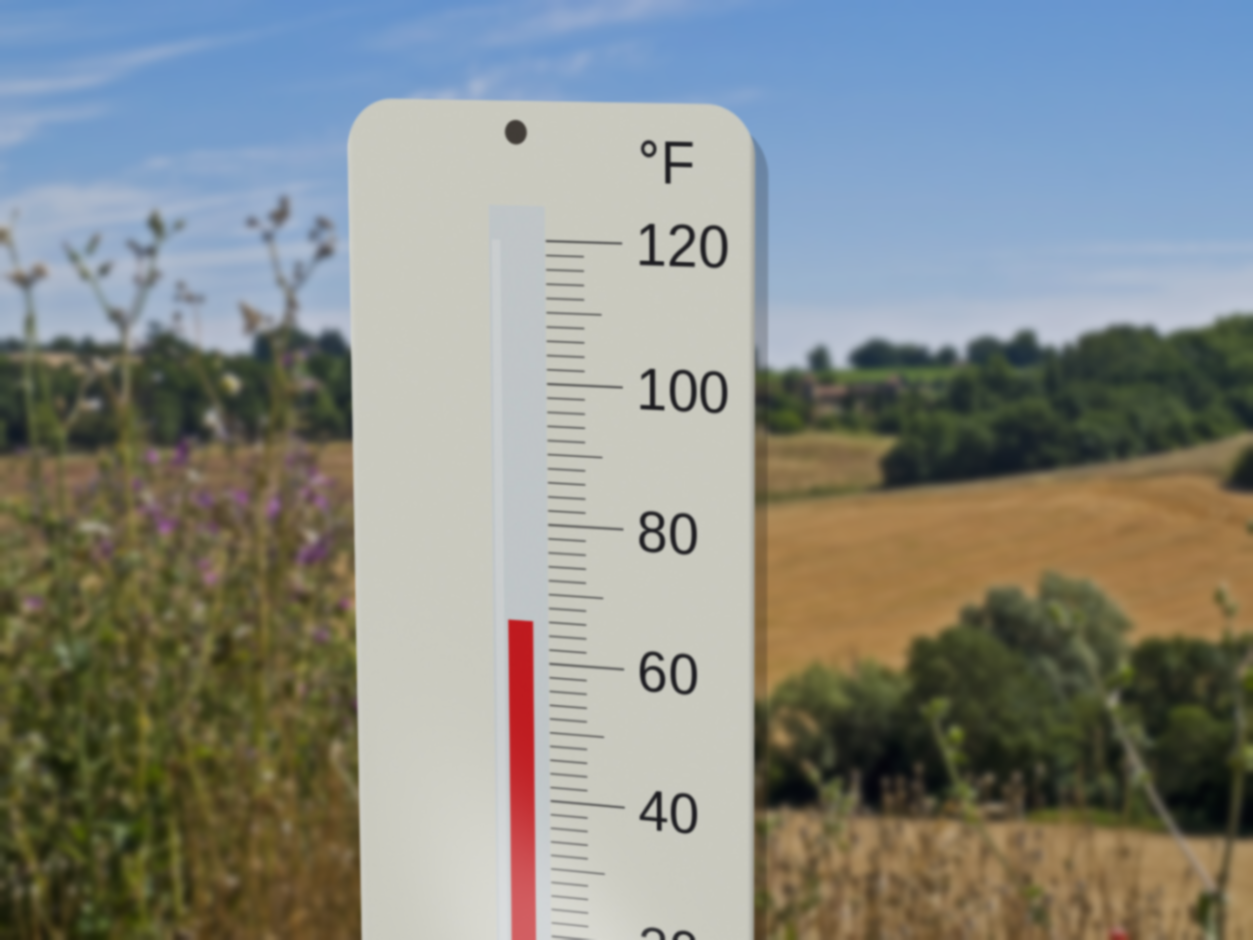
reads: 66
